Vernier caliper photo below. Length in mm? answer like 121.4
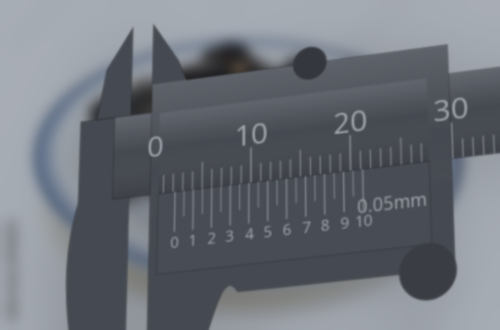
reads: 2.2
